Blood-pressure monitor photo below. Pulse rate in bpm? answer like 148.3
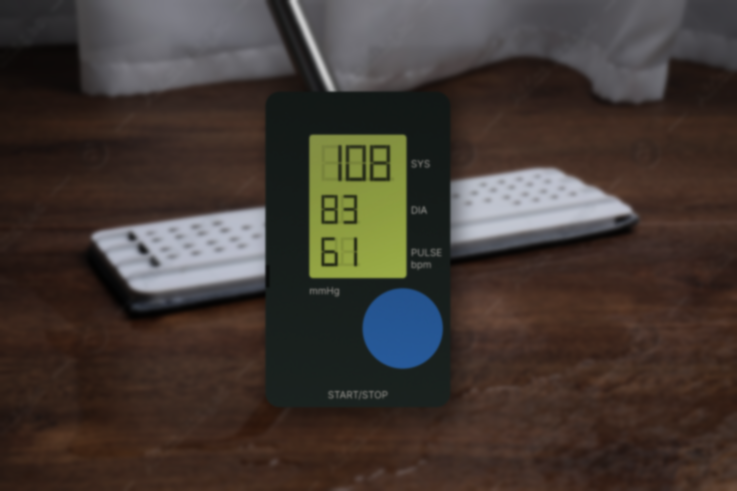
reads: 61
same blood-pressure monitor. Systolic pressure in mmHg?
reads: 108
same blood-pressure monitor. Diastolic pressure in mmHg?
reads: 83
